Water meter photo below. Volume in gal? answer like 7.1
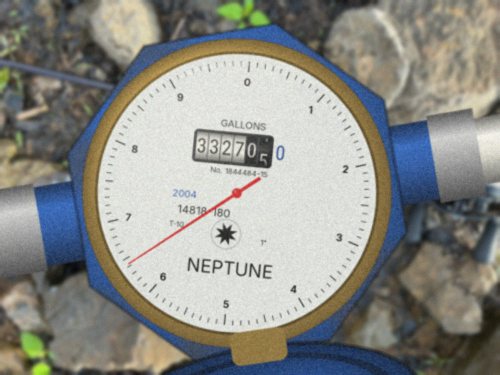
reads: 3327046.4
